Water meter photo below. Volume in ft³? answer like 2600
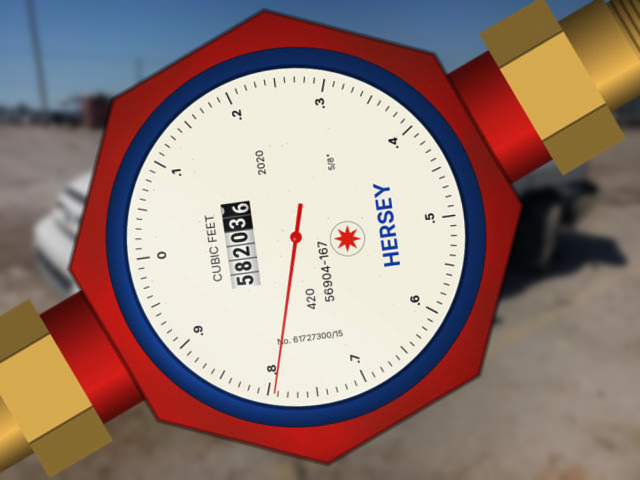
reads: 582035.79
